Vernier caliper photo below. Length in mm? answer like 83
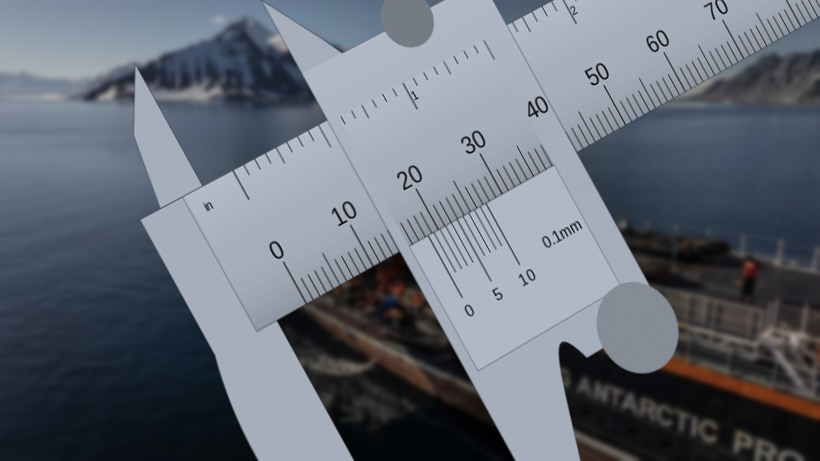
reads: 18.4
